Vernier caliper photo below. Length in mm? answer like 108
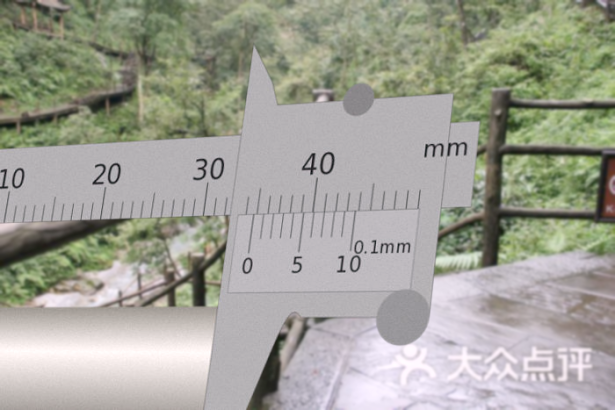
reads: 34.7
